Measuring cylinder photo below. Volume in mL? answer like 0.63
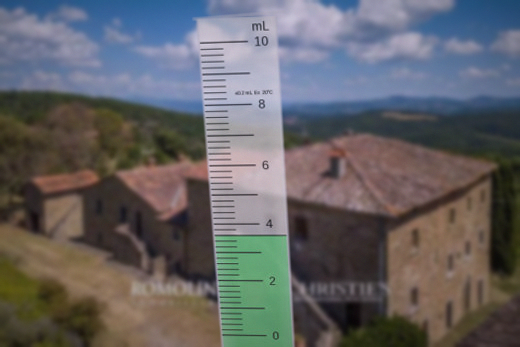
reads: 3.6
